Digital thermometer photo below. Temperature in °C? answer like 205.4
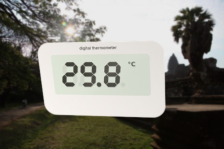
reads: 29.8
